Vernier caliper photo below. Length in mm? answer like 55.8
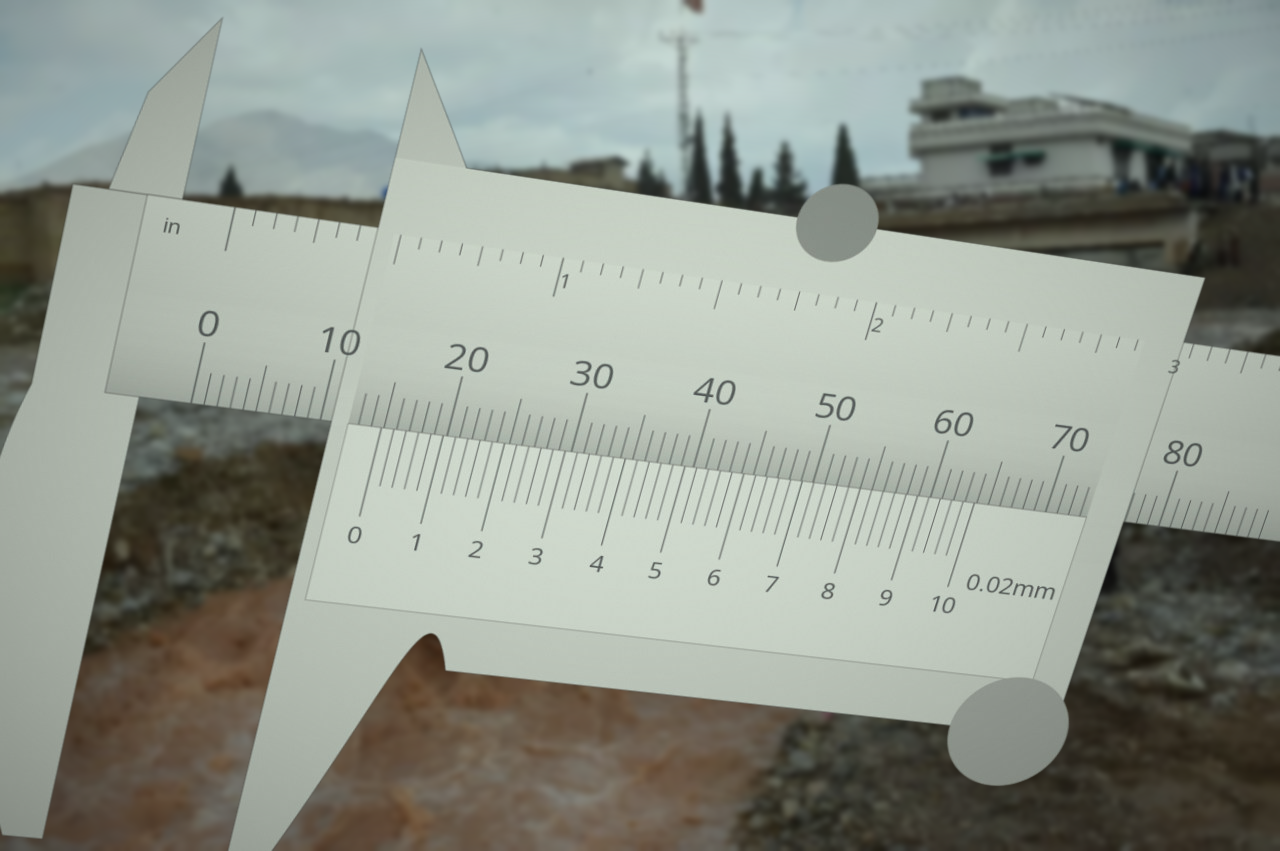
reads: 14.8
